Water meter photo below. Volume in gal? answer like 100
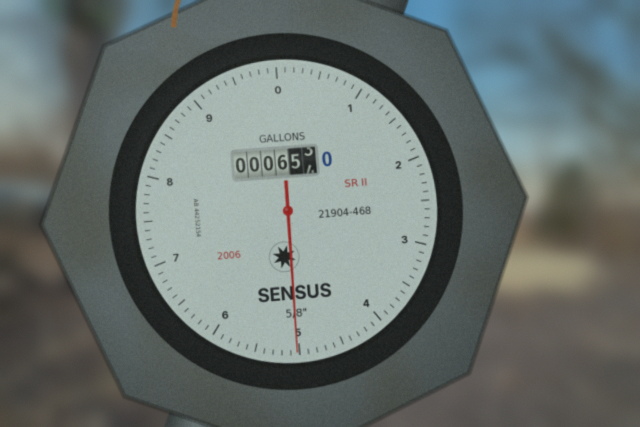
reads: 6535.0
